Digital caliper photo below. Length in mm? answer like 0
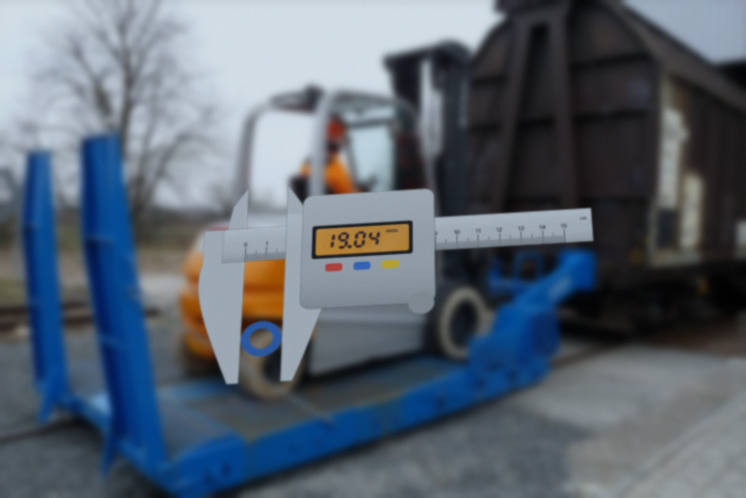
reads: 19.04
